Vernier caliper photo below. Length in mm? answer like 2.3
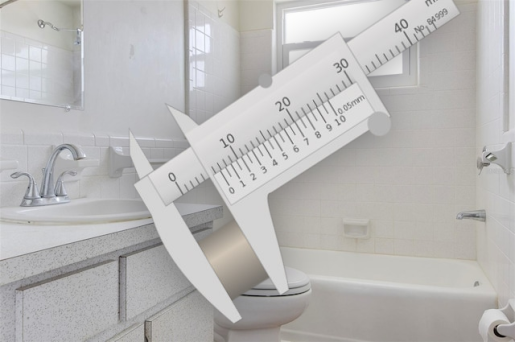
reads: 6.8
